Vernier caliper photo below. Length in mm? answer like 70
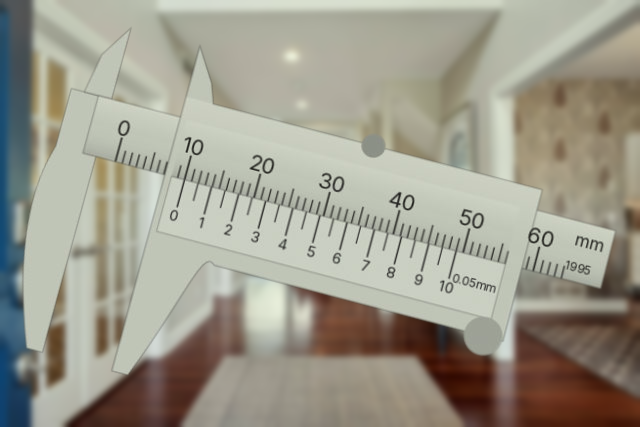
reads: 10.0
